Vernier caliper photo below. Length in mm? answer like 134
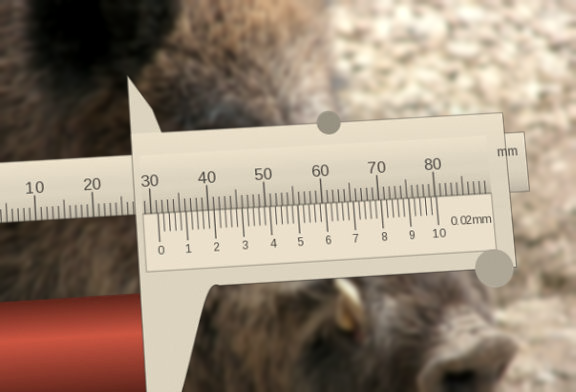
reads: 31.2
